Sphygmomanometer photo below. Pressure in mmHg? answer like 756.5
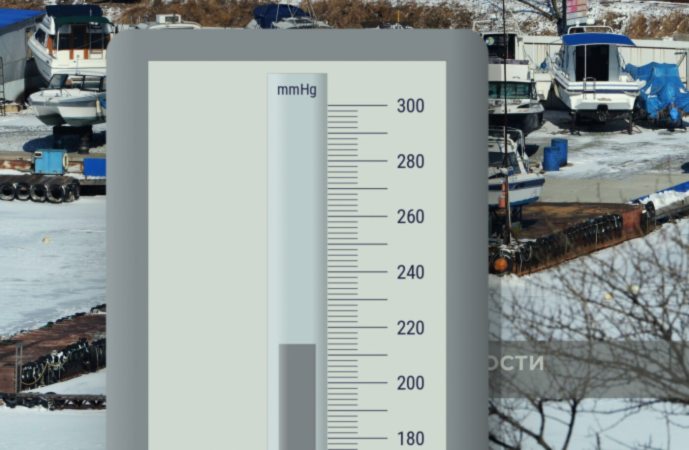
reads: 214
